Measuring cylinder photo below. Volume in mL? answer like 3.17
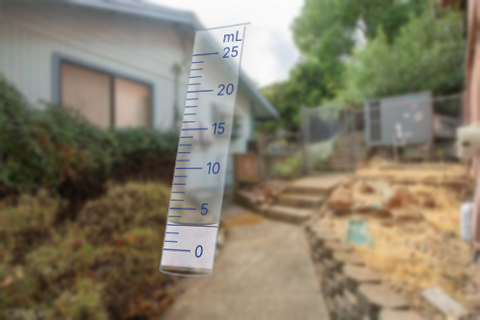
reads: 3
